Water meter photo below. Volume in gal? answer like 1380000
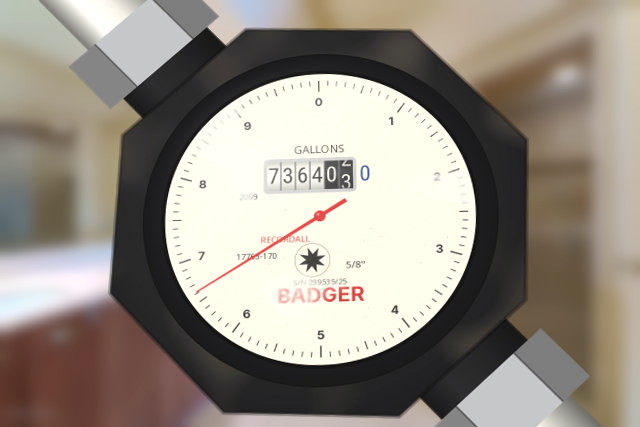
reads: 7364026.6
